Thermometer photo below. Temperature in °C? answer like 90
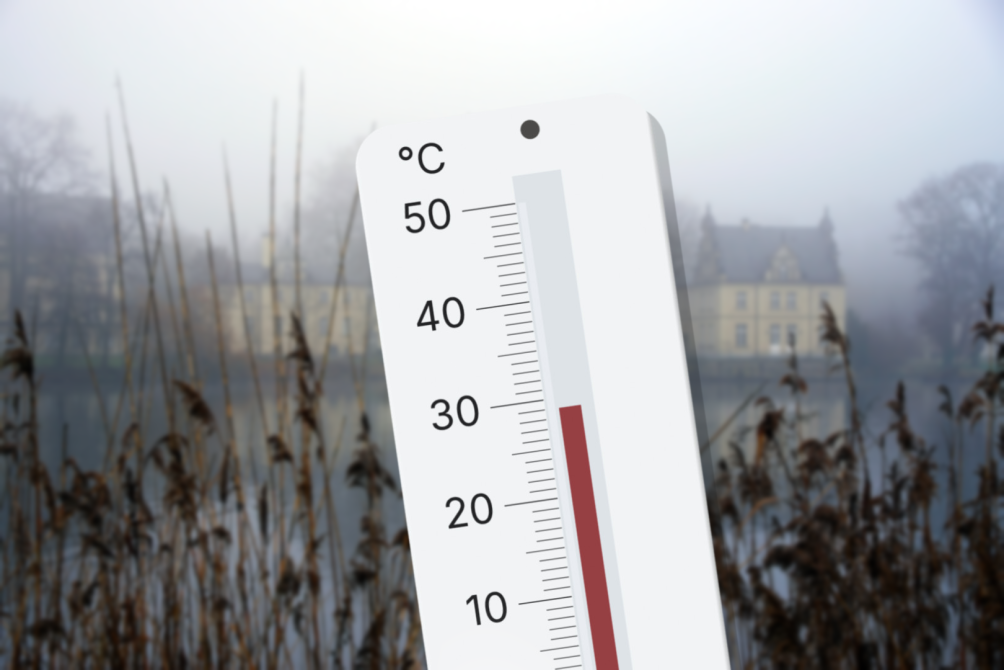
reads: 29
